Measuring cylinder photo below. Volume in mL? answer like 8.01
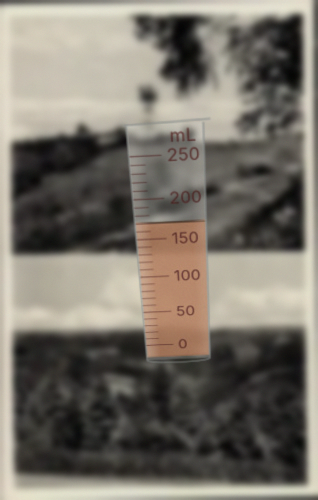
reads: 170
